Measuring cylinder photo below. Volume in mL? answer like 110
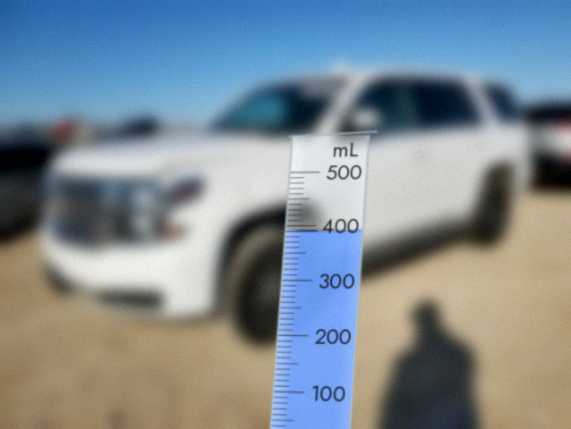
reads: 390
